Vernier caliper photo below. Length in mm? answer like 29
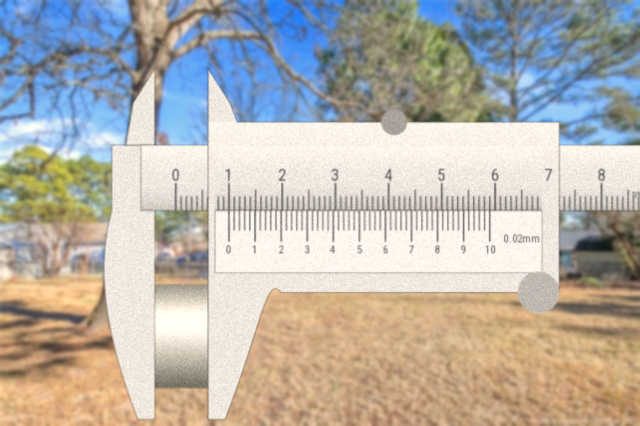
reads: 10.0
